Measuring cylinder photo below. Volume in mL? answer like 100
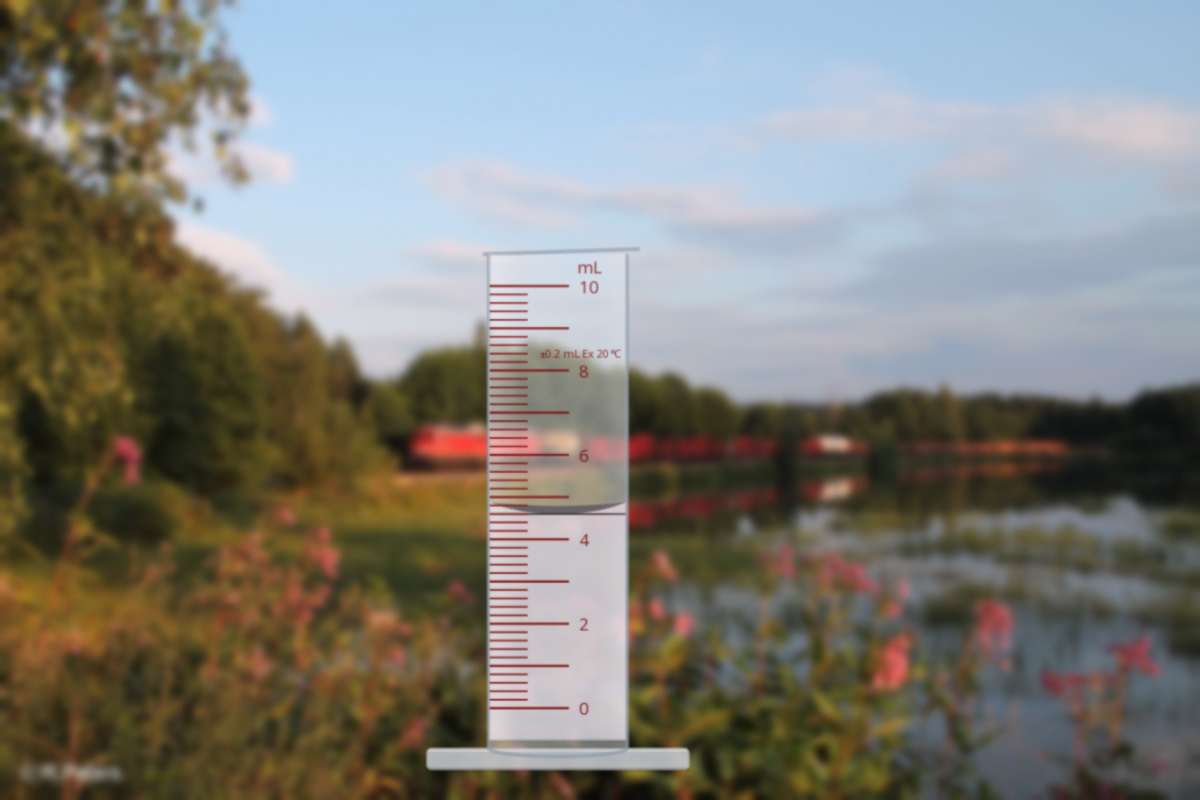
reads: 4.6
